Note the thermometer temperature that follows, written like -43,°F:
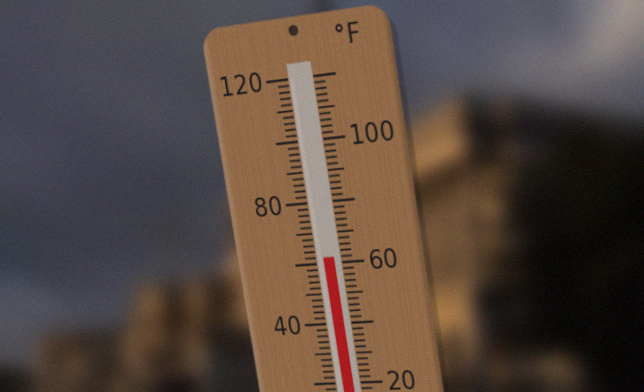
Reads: 62,°F
